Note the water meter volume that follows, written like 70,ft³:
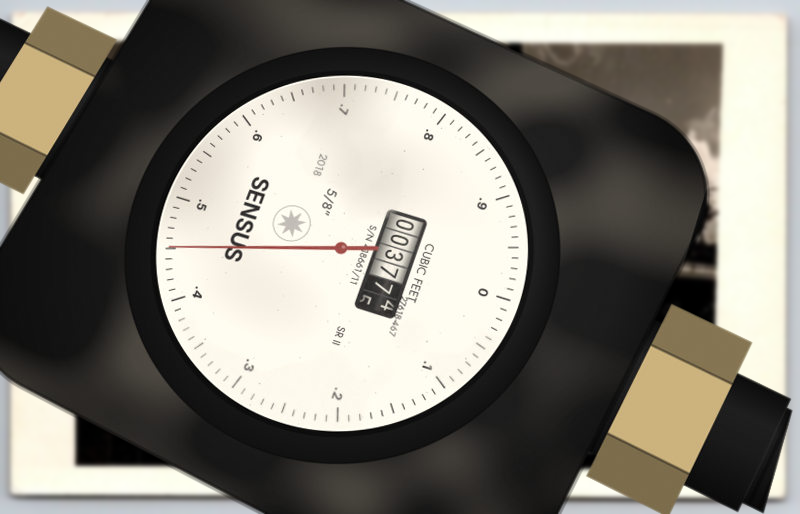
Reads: 3774.45,ft³
